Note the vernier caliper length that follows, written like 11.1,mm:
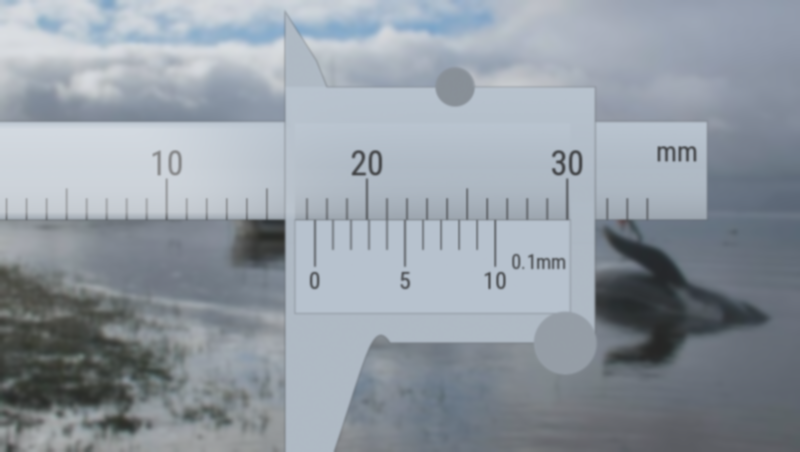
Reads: 17.4,mm
